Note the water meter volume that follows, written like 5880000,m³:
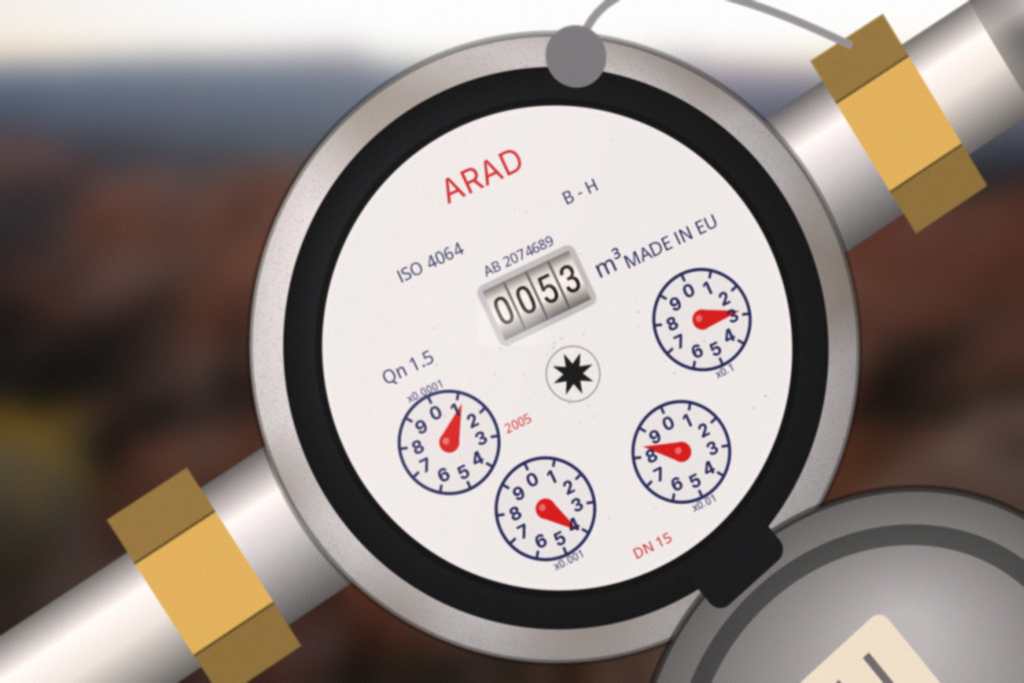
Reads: 53.2841,m³
